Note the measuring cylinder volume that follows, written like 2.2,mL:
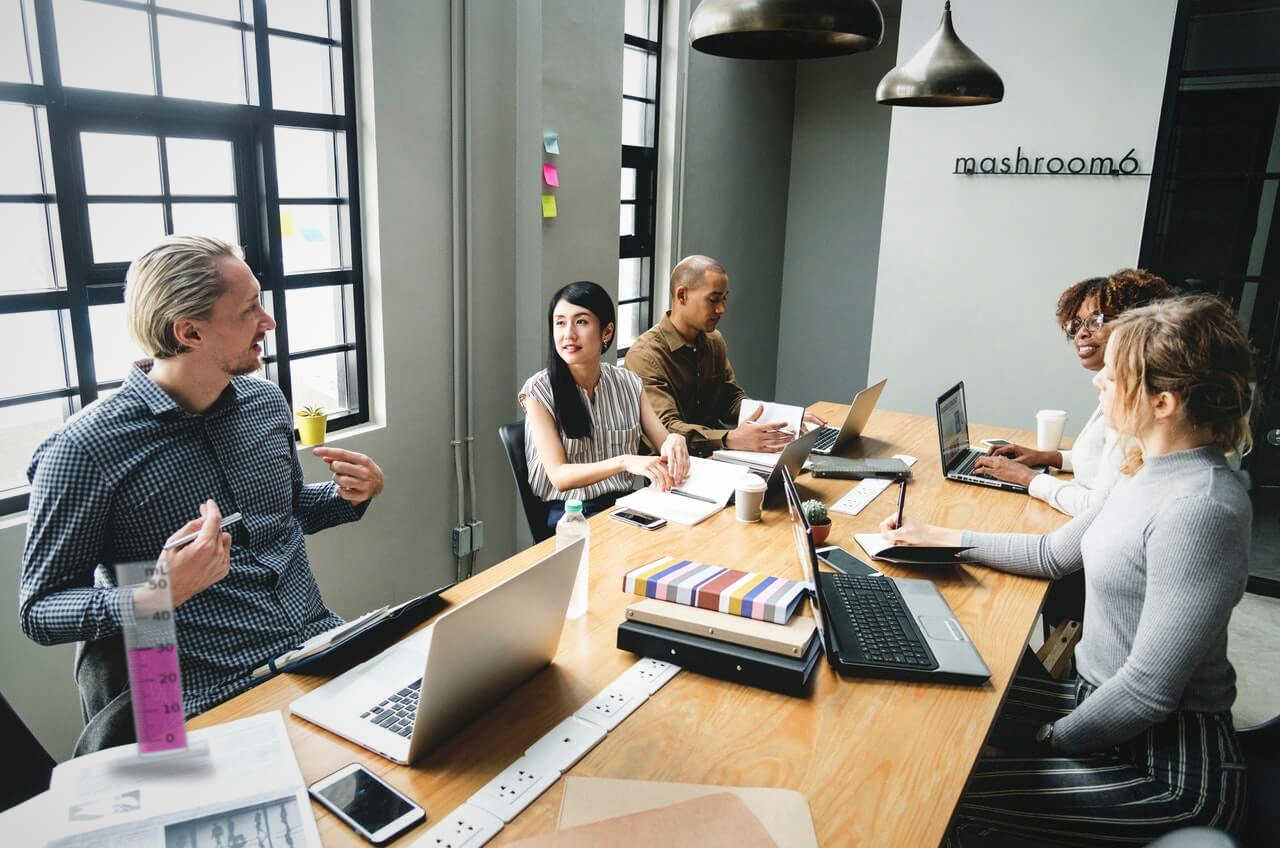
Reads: 30,mL
